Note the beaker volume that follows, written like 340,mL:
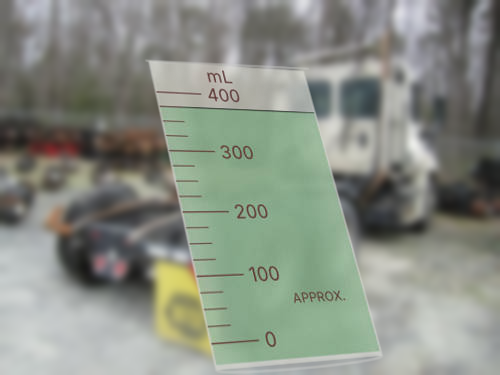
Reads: 375,mL
